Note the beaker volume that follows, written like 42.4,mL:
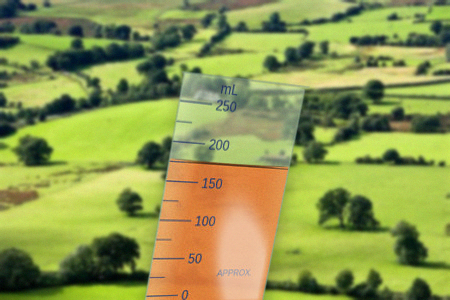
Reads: 175,mL
